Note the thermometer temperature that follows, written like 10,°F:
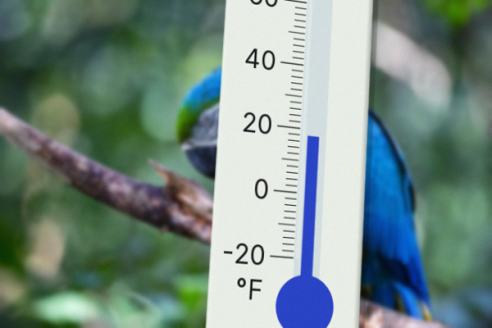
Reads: 18,°F
